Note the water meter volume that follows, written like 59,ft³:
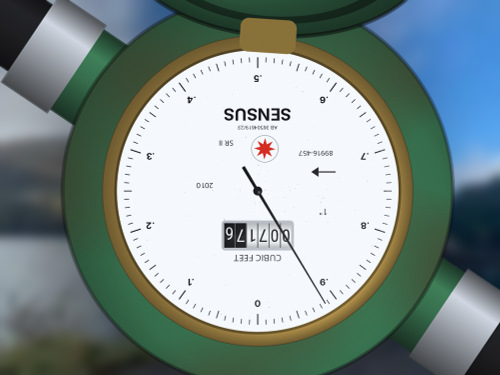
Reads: 7175.91,ft³
